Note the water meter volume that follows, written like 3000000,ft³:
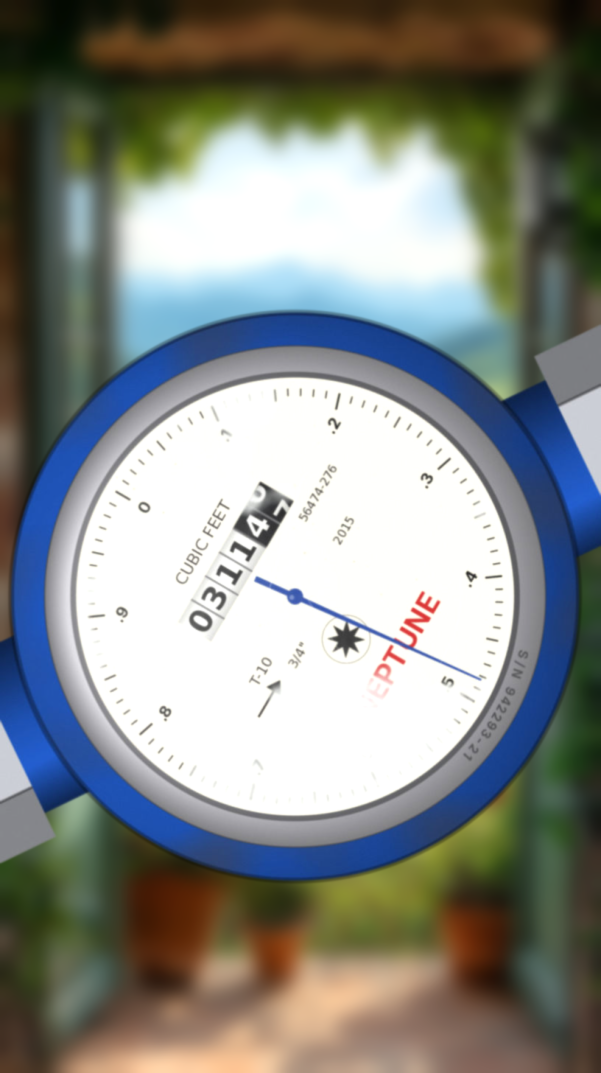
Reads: 31146.48,ft³
